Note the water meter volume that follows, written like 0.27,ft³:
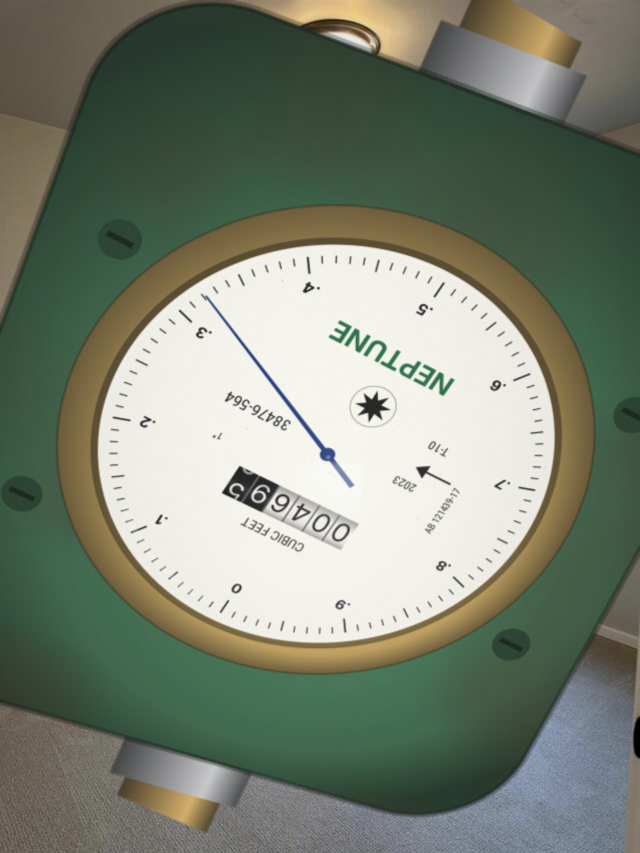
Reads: 4695.32,ft³
